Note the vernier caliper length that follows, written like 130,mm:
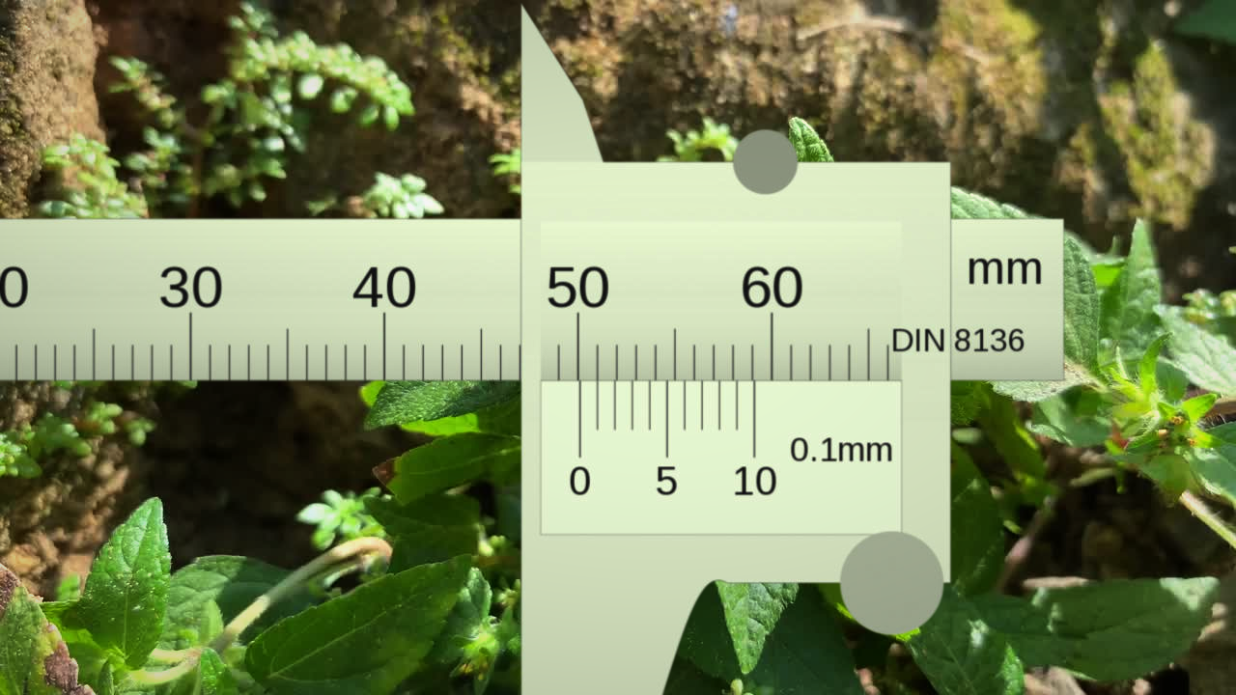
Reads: 50.1,mm
